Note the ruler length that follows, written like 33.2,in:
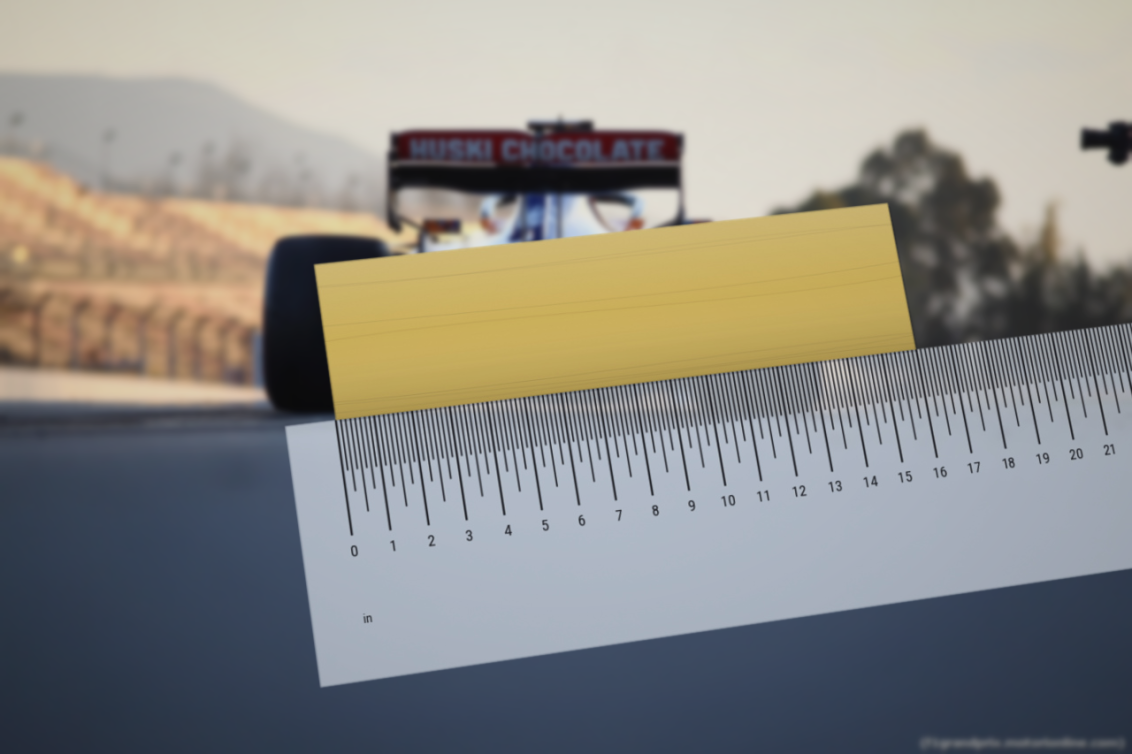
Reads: 16,in
